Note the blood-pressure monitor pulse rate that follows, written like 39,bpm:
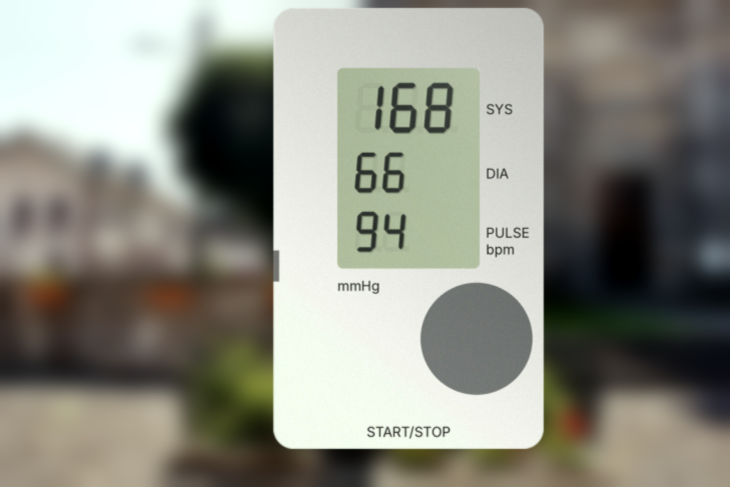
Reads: 94,bpm
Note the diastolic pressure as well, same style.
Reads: 66,mmHg
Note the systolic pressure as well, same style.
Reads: 168,mmHg
